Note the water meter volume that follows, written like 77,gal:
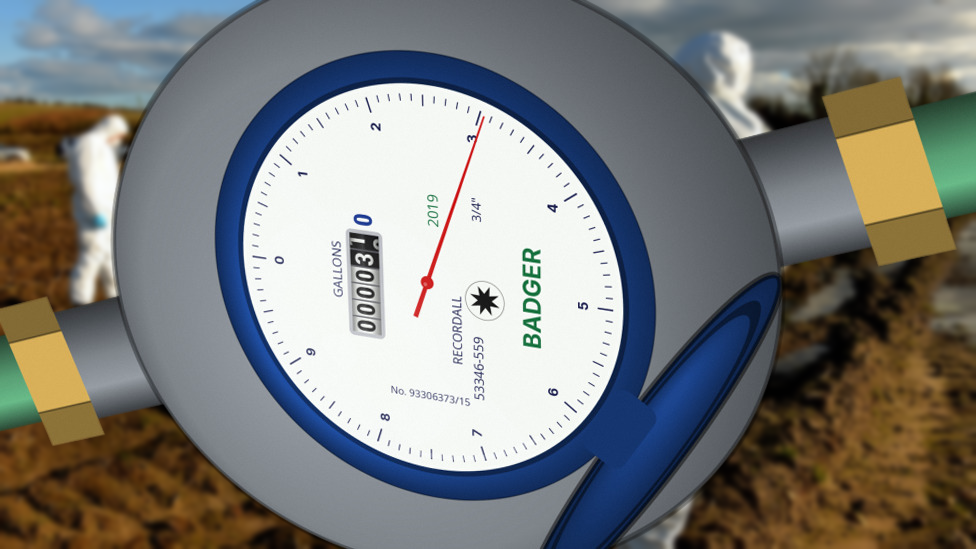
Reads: 313.0,gal
